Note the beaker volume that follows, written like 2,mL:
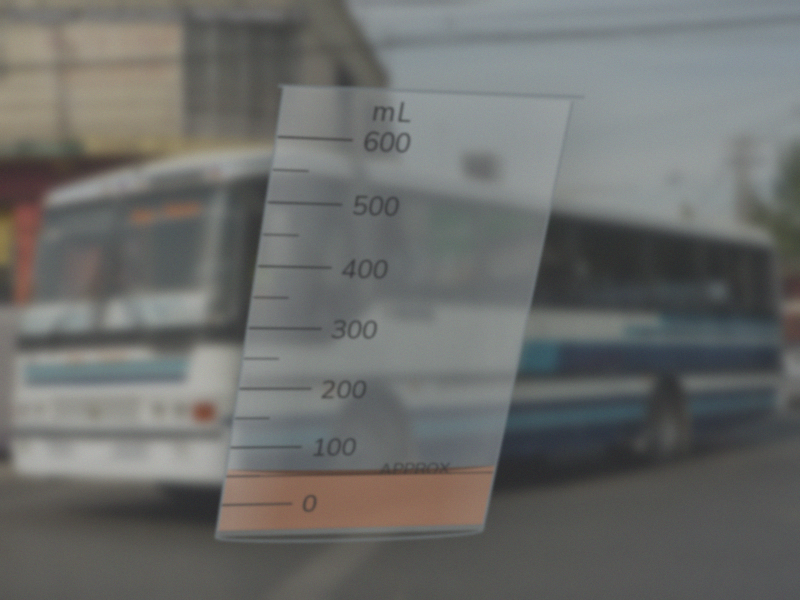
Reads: 50,mL
